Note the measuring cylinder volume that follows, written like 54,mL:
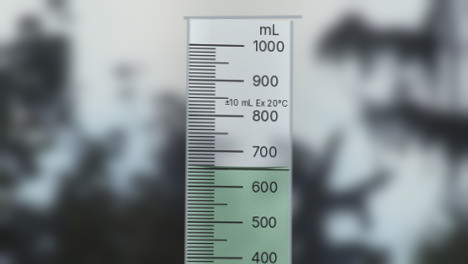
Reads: 650,mL
